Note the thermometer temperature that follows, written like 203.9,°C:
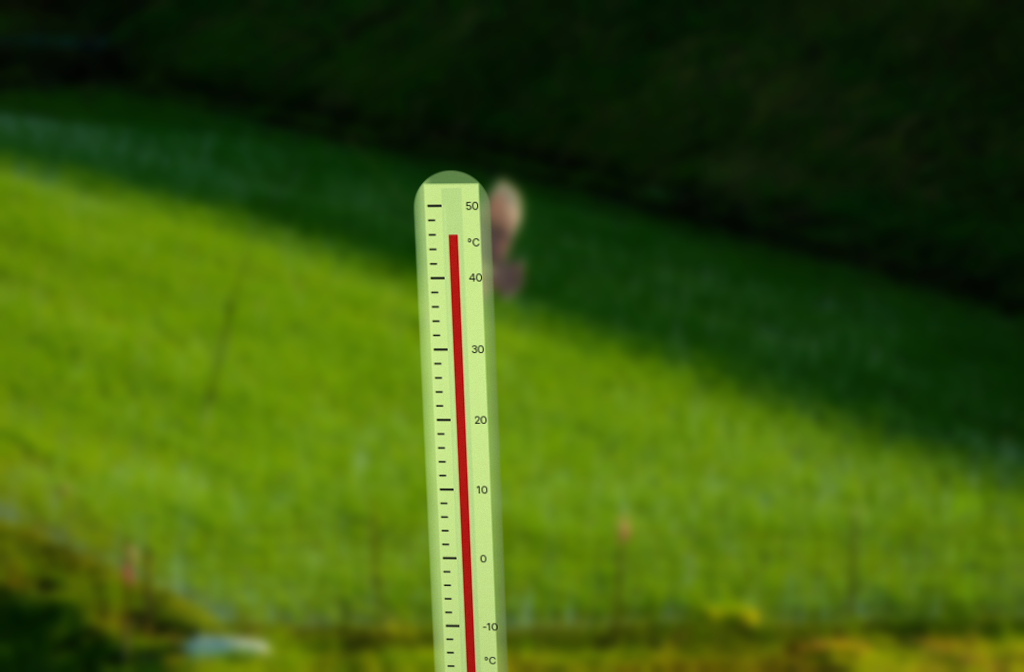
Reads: 46,°C
